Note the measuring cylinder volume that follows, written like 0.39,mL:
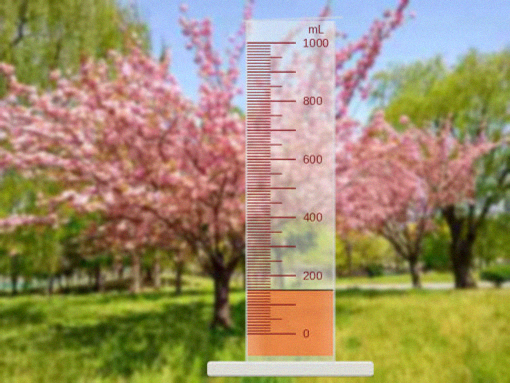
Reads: 150,mL
